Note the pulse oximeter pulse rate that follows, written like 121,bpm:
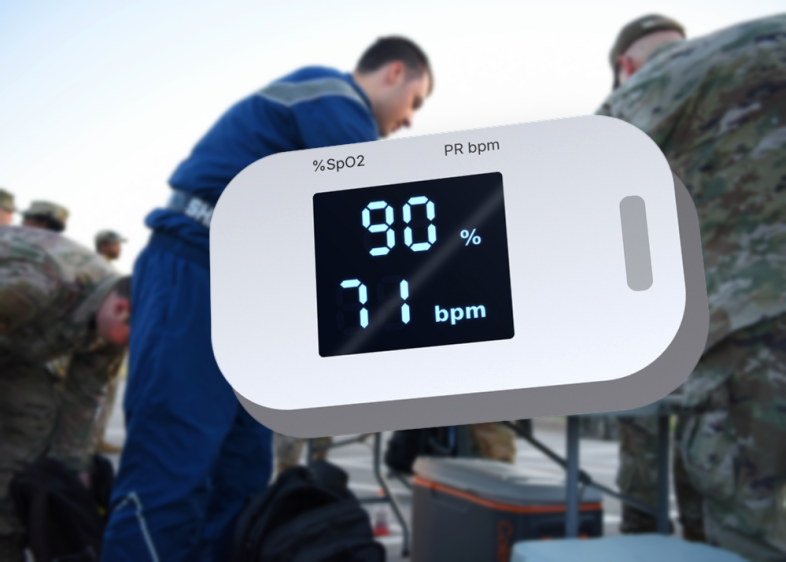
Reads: 71,bpm
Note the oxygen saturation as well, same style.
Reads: 90,%
